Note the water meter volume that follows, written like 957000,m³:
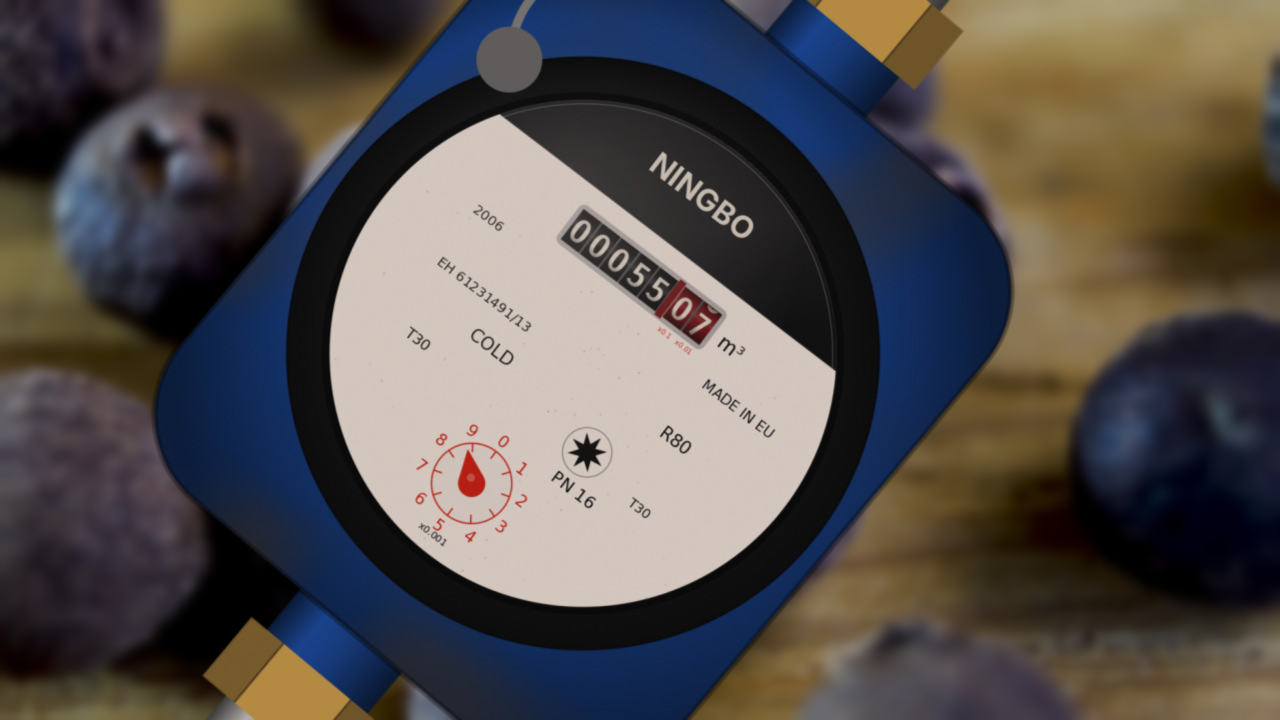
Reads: 55.068,m³
